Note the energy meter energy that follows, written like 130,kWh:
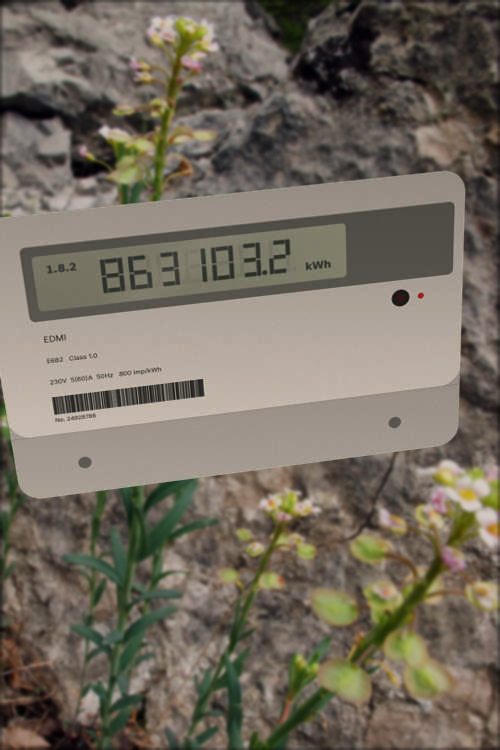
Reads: 863103.2,kWh
